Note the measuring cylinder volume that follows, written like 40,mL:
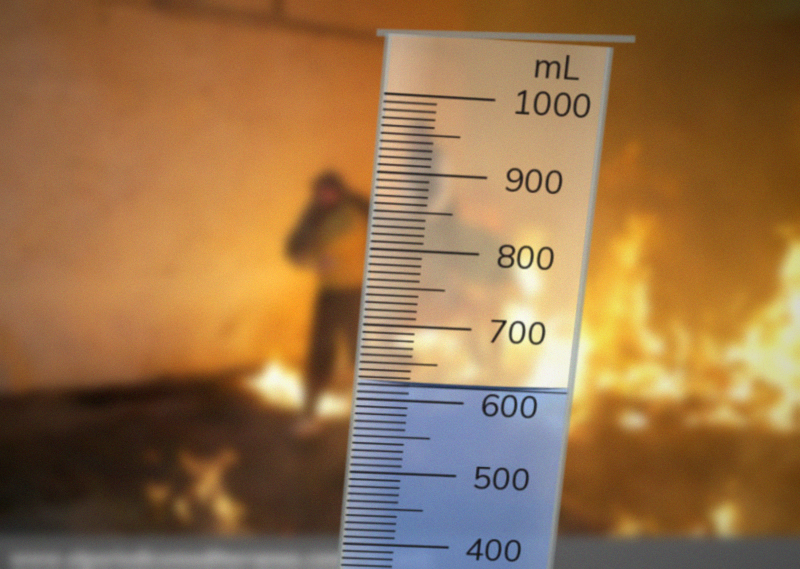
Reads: 620,mL
